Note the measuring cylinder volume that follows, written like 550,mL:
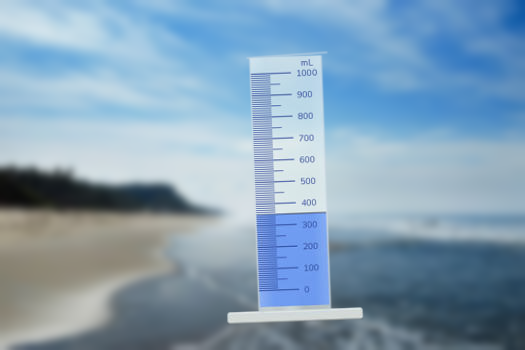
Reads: 350,mL
